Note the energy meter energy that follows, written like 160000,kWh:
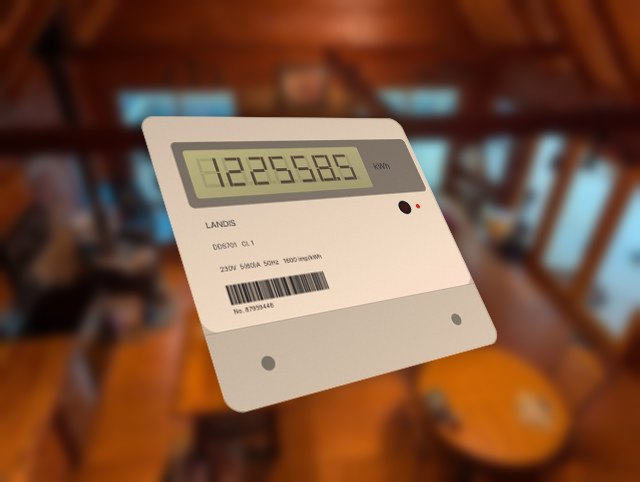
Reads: 122558.5,kWh
